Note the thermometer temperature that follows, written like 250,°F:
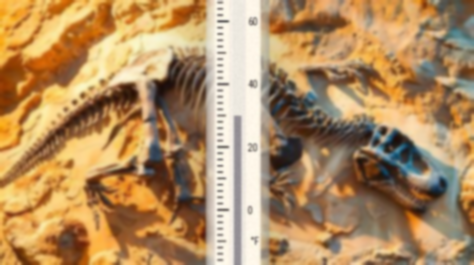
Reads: 30,°F
